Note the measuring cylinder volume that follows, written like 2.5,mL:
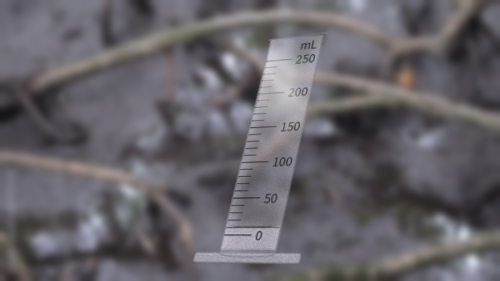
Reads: 10,mL
